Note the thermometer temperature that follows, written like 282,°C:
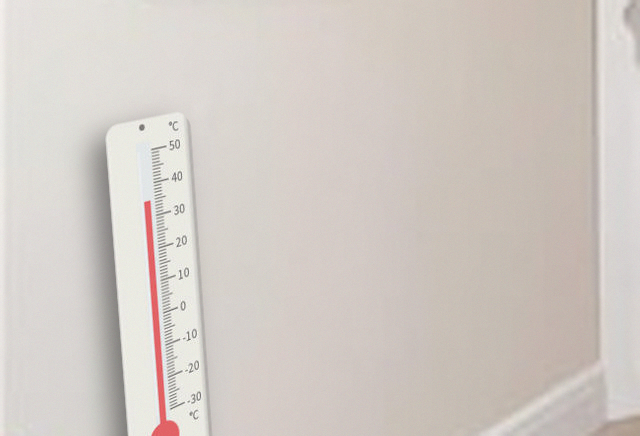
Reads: 35,°C
